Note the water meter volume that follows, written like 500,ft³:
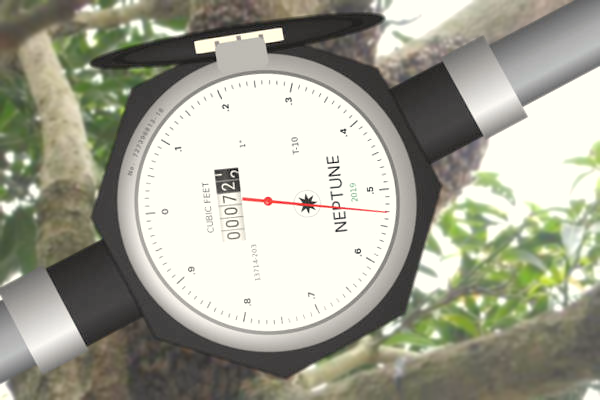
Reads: 721.53,ft³
